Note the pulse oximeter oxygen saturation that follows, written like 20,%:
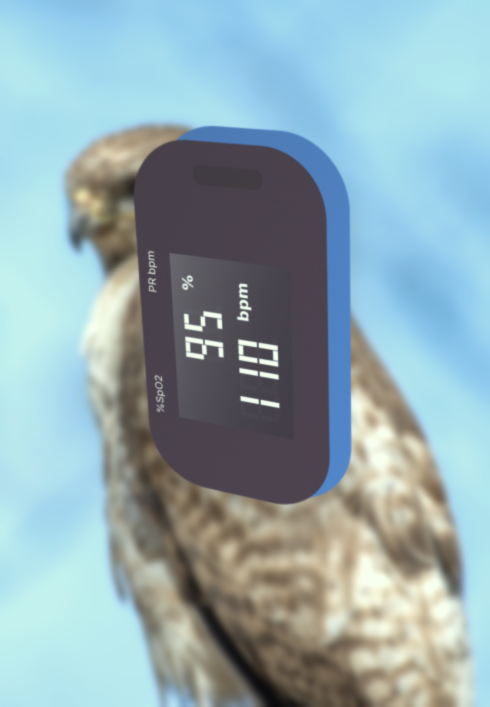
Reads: 95,%
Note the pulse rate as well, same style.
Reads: 110,bpm
